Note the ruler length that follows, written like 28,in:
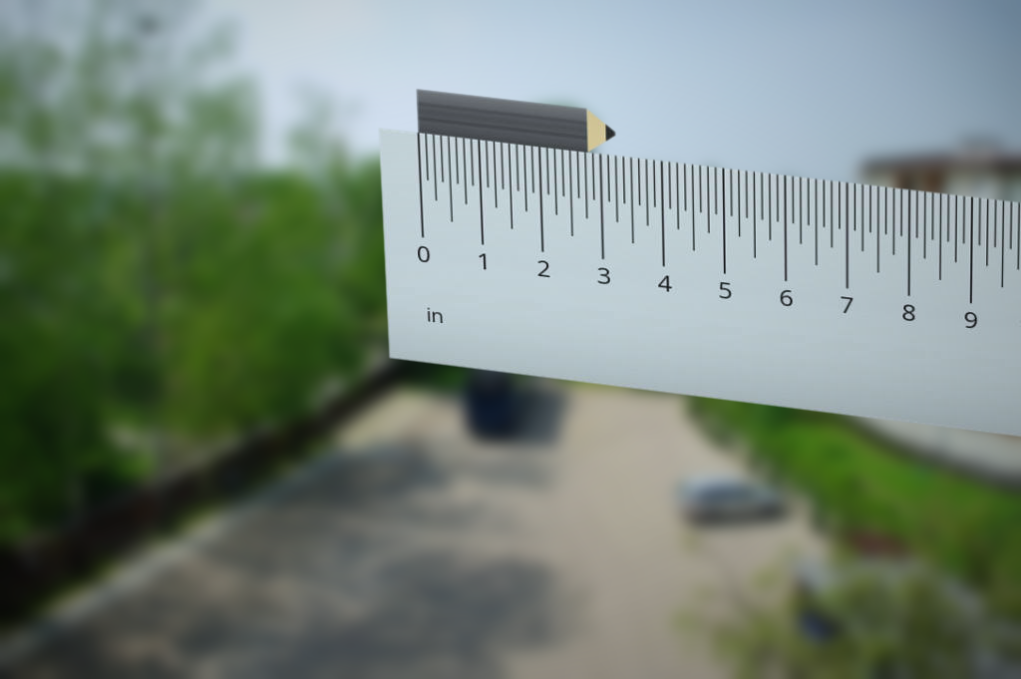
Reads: 3.25,in
